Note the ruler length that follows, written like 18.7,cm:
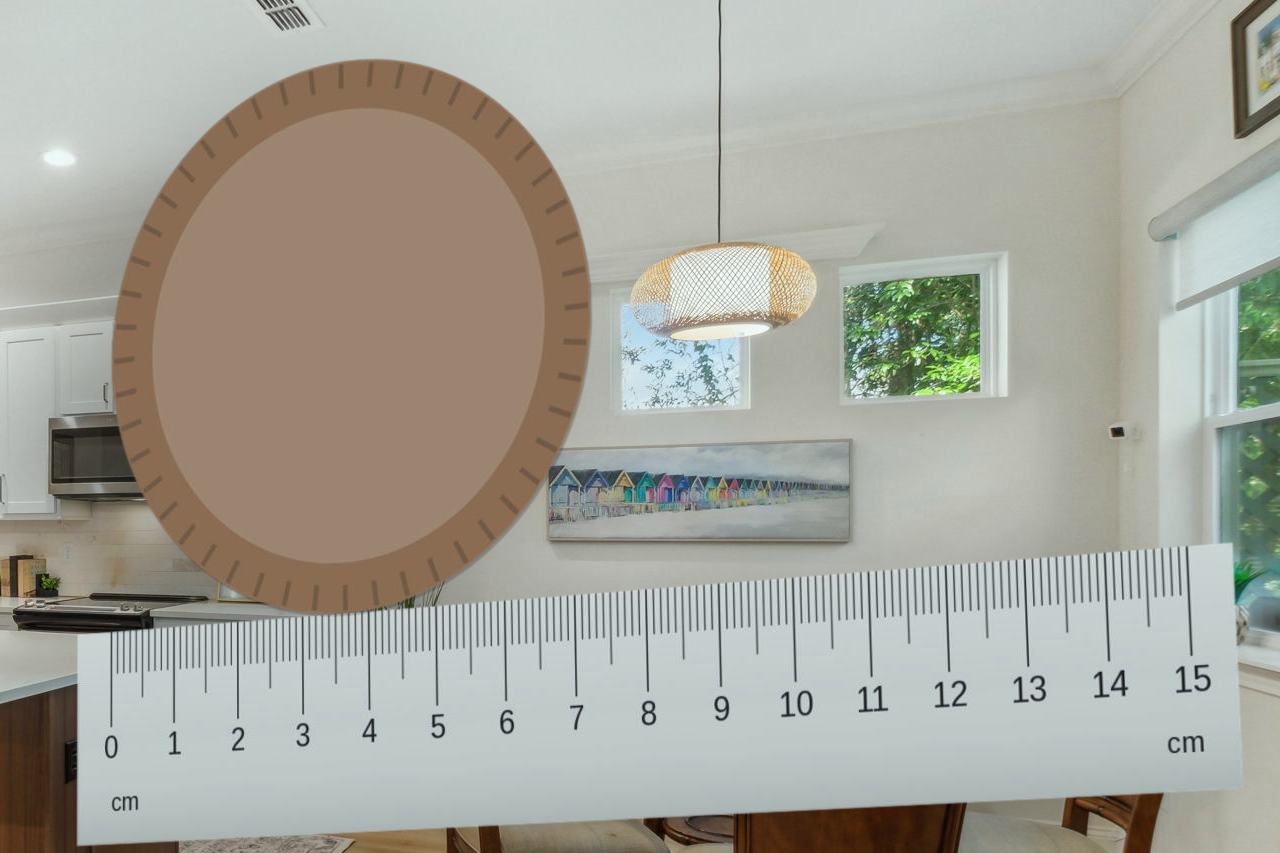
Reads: 7.3,cm
